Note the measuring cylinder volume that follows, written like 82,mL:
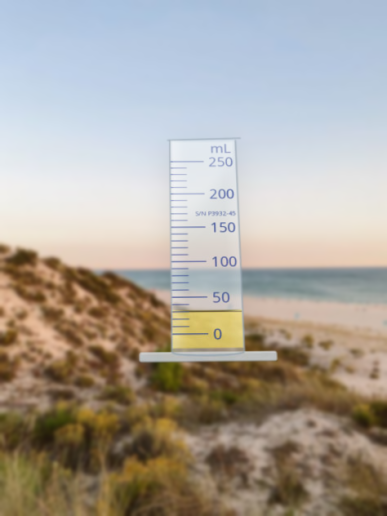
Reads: 30,mL
